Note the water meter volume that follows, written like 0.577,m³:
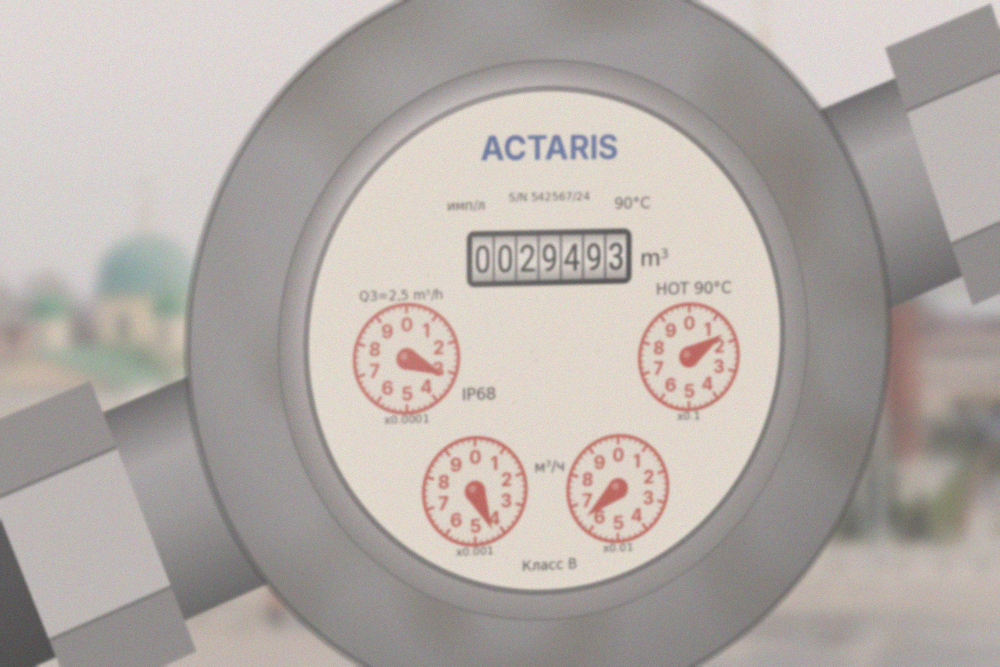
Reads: 29493.1643,m³
